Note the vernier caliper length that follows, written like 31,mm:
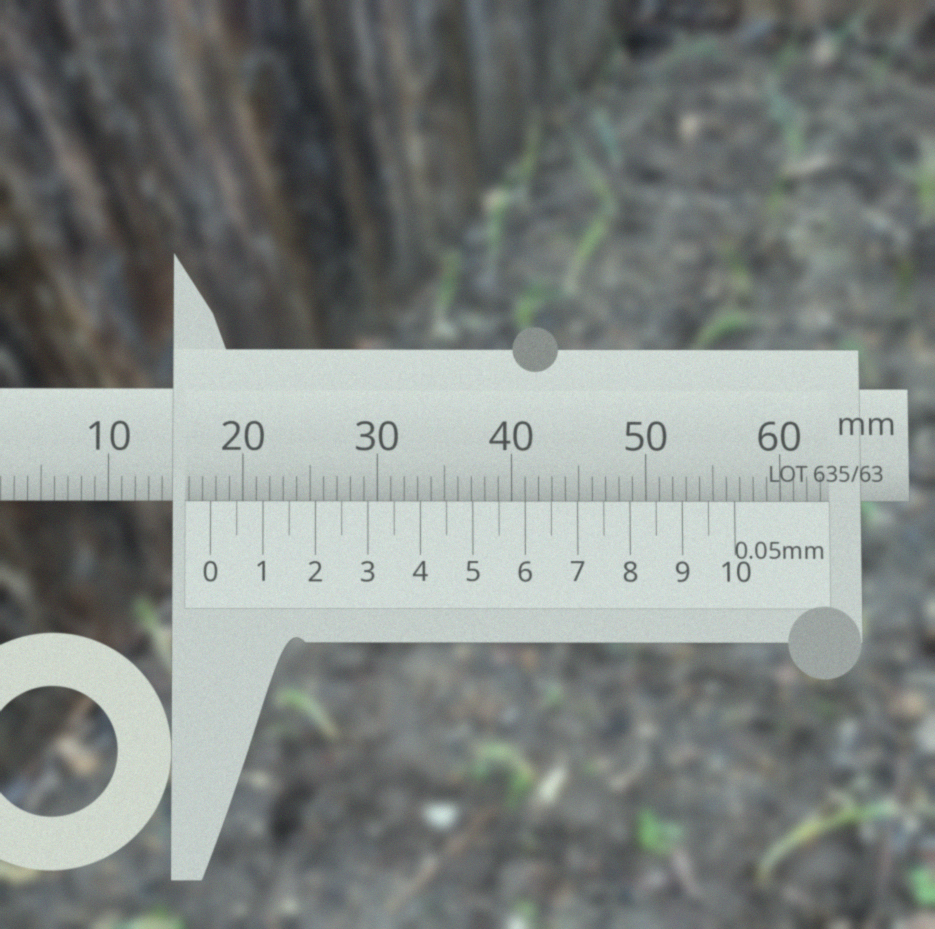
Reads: 17.6,mm
